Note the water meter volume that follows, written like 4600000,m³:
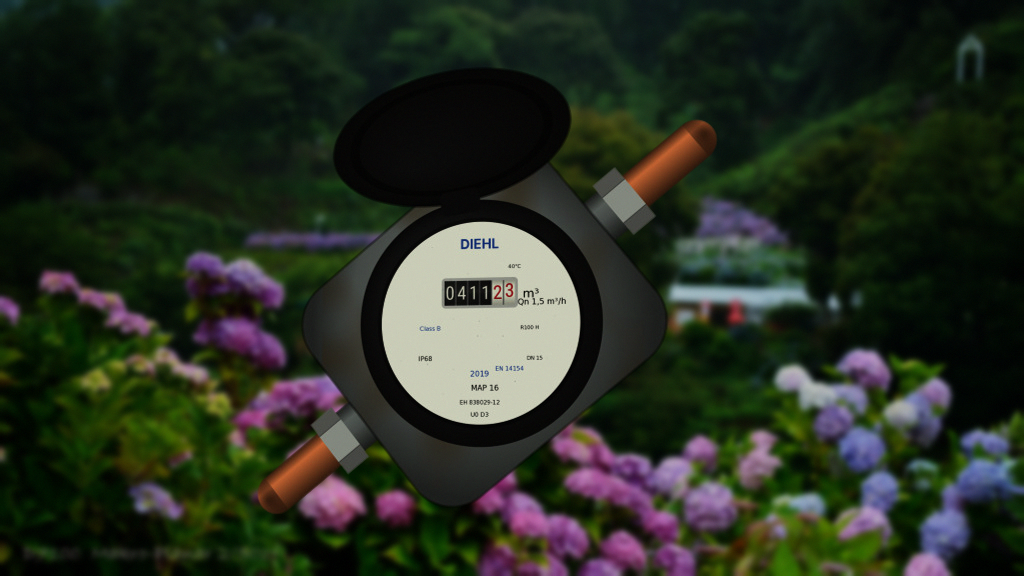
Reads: 411.23,m³
